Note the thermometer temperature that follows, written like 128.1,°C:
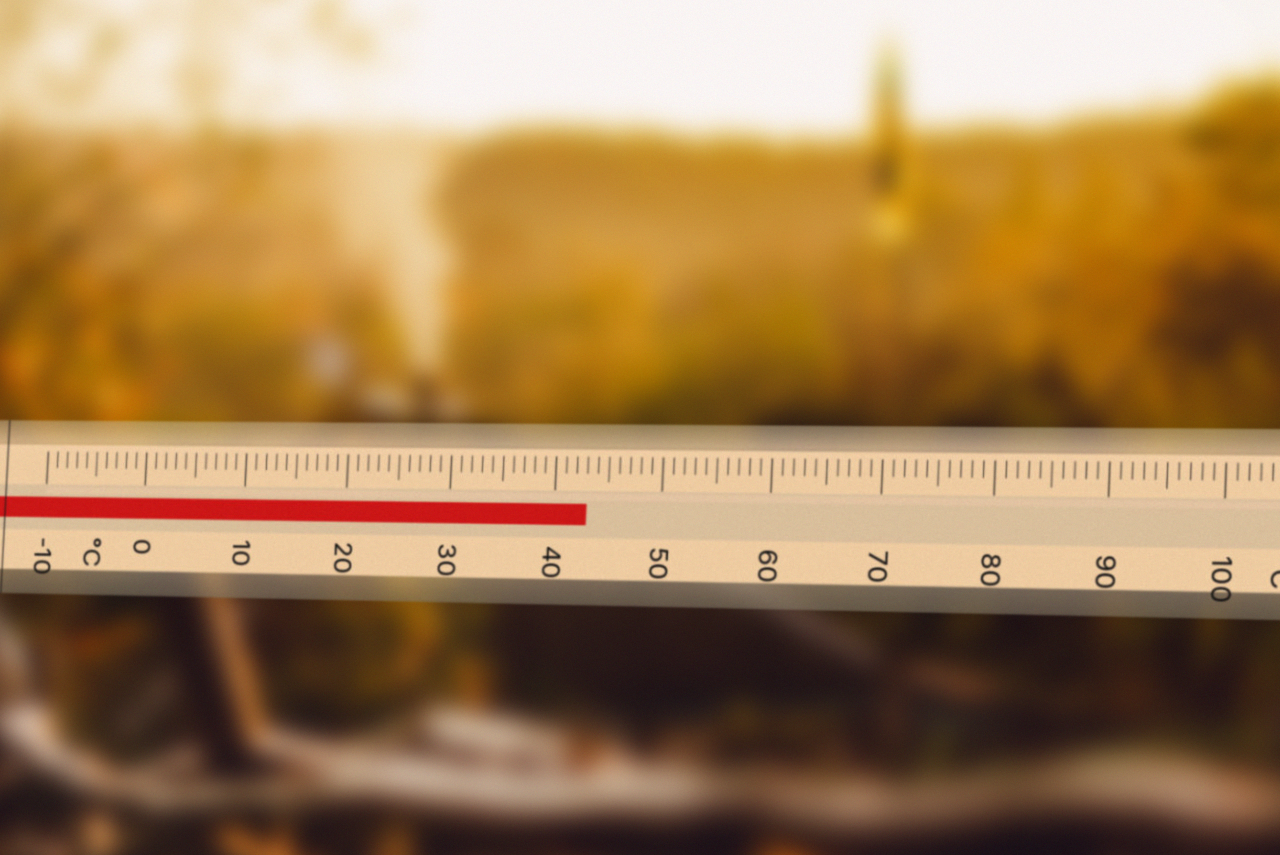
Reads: 43,°C
